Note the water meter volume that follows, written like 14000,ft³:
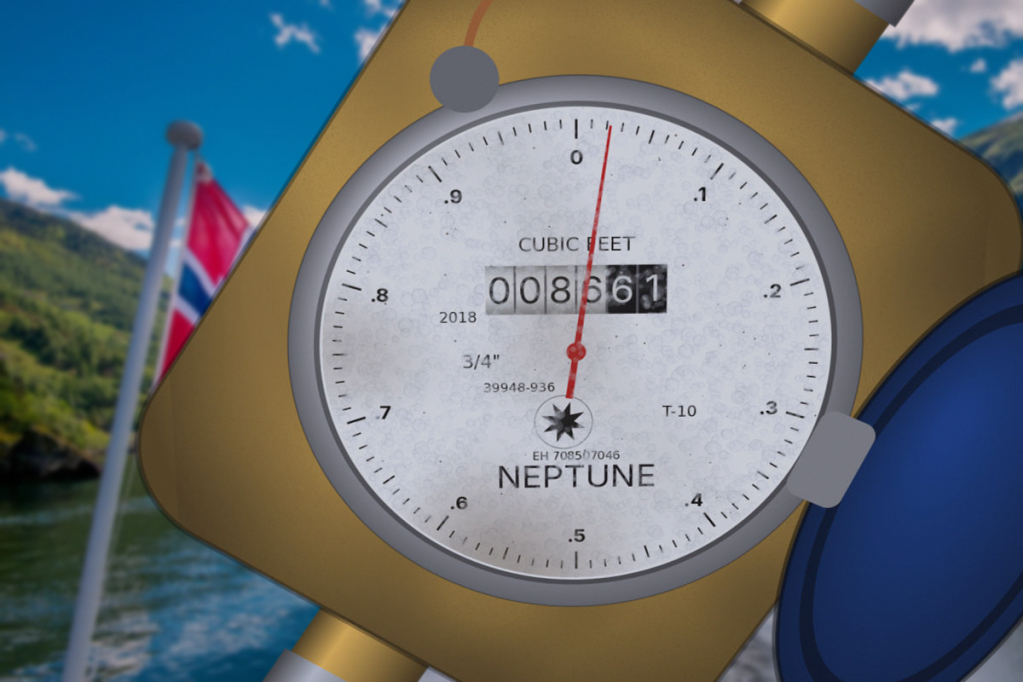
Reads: 8661.02,ft³
